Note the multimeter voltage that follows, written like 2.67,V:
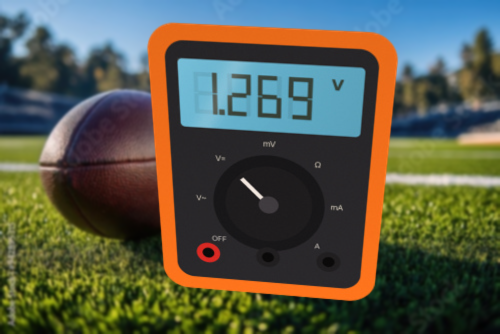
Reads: 1.269,V
